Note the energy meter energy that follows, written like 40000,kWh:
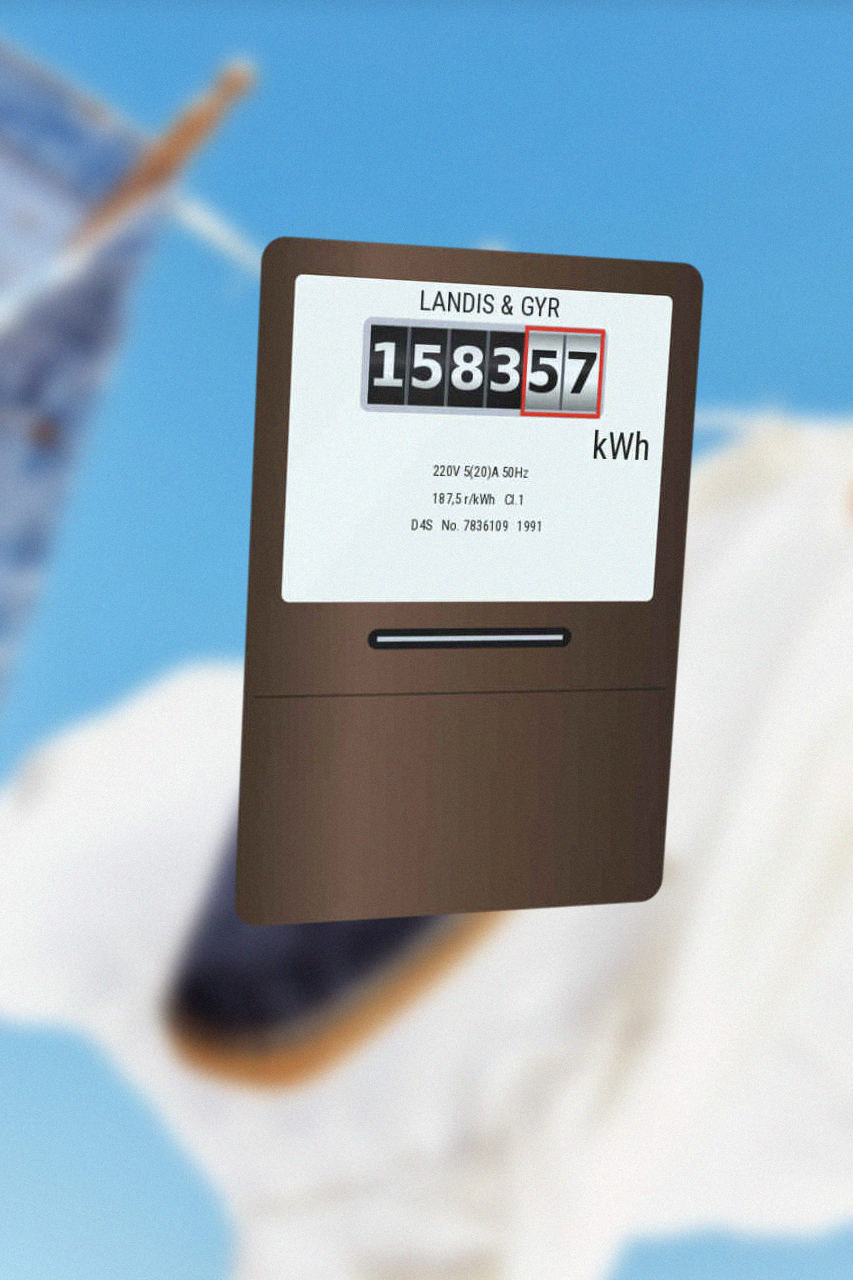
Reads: 1583.57,kWh
